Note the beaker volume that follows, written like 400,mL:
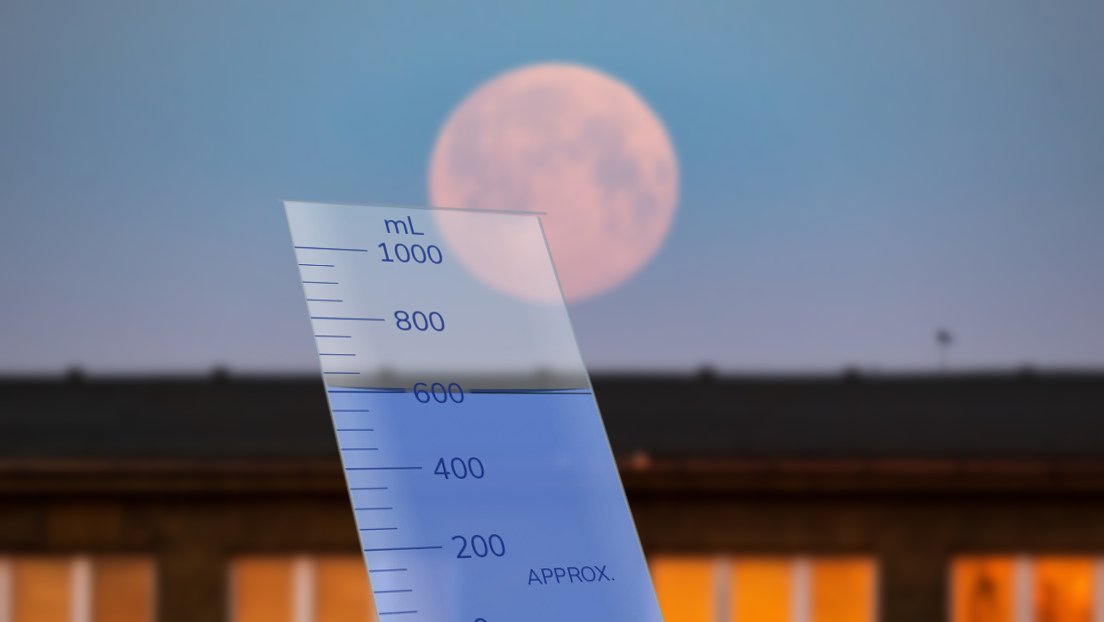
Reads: 600,mL
